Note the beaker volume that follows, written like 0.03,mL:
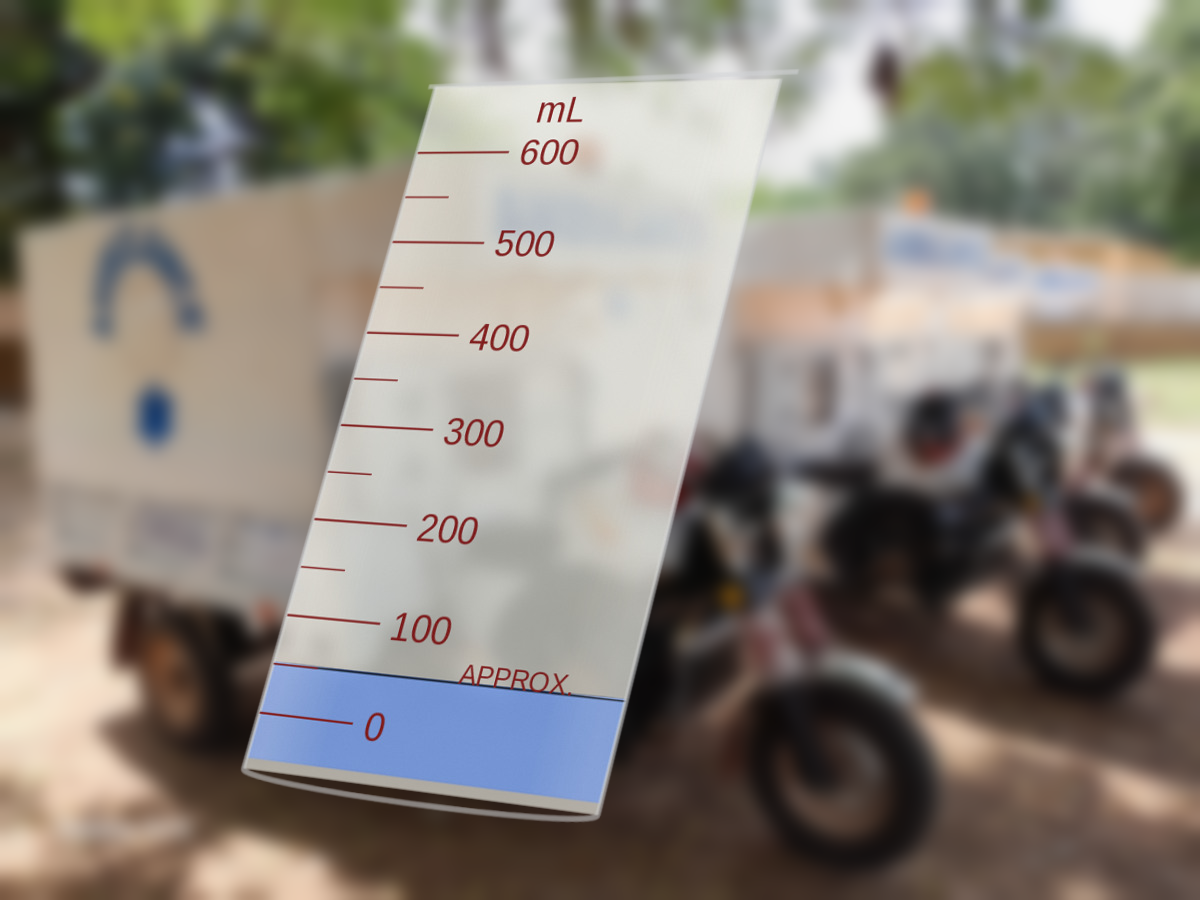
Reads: 50,mL
